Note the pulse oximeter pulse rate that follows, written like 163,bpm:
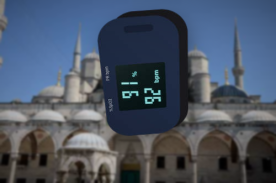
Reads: 92,bpm
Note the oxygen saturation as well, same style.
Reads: 91,%
